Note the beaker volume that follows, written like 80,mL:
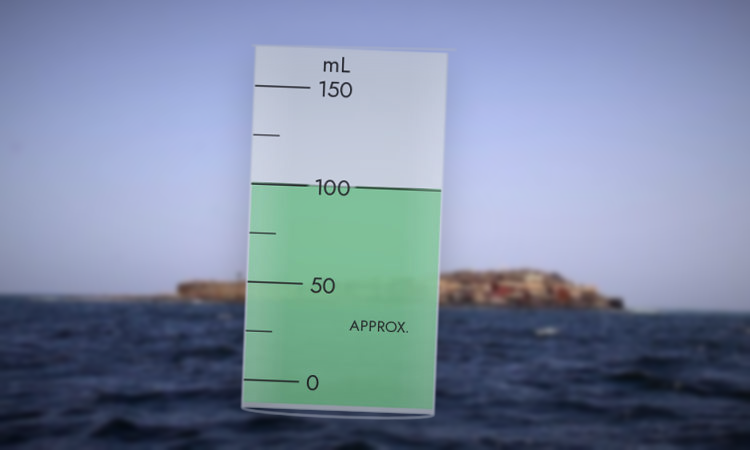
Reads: 100,mL
